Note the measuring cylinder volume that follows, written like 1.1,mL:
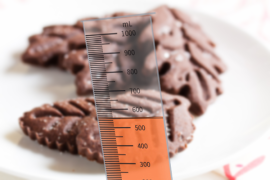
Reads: 550,mL
